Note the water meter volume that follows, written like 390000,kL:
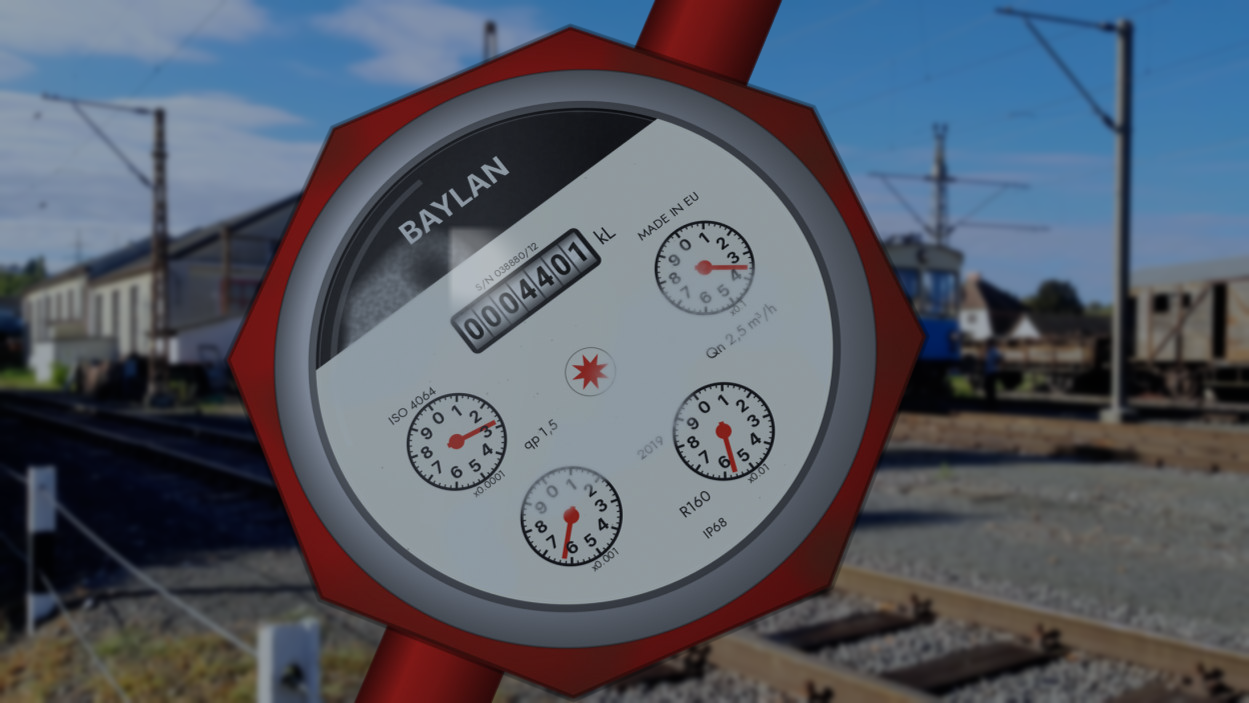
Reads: 4401.3562,kL
